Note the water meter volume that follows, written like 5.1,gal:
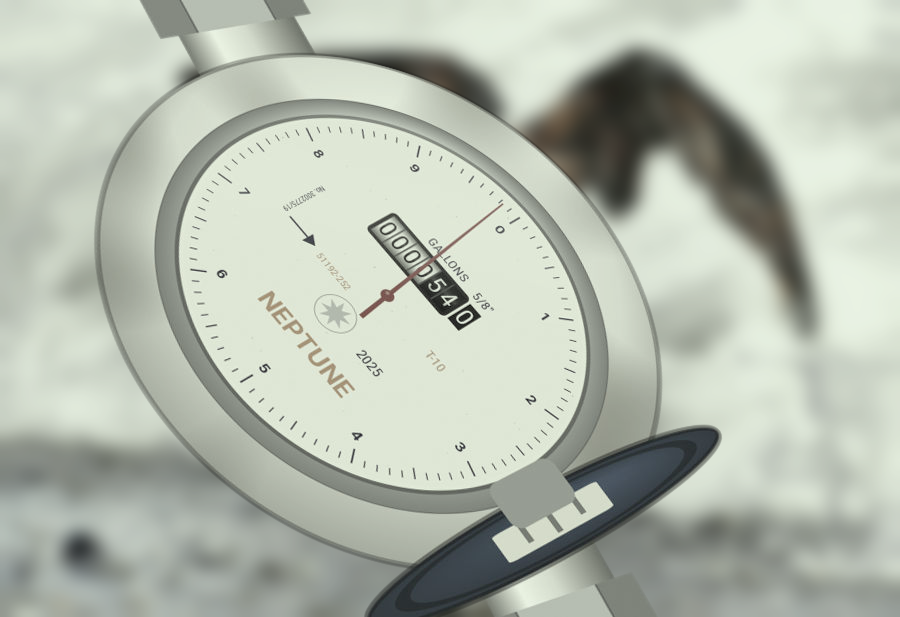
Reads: 539.8,gal
